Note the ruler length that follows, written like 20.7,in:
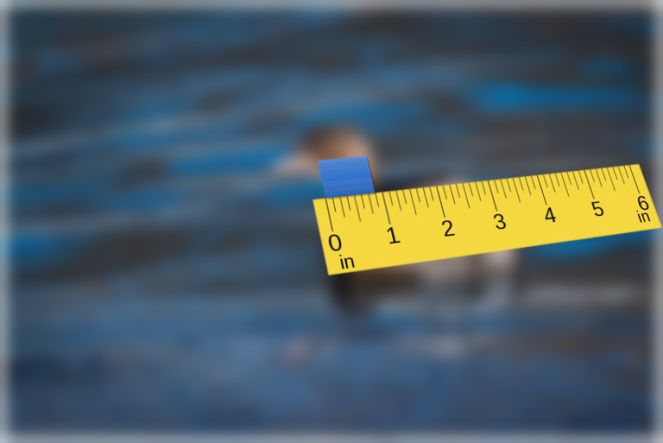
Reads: 0.875,in
